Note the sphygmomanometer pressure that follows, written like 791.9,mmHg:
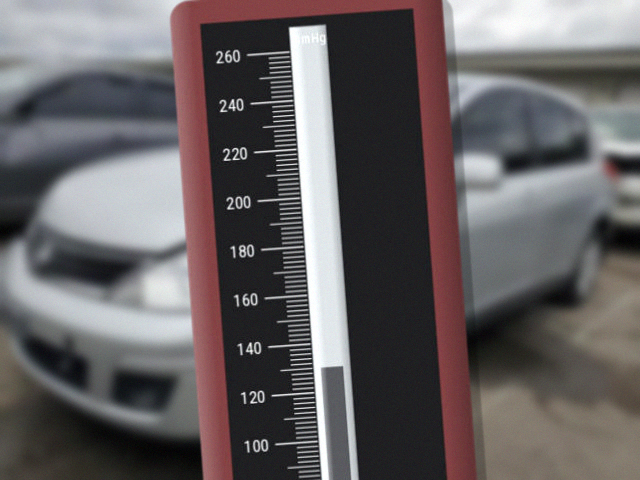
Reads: 130,mmHg
